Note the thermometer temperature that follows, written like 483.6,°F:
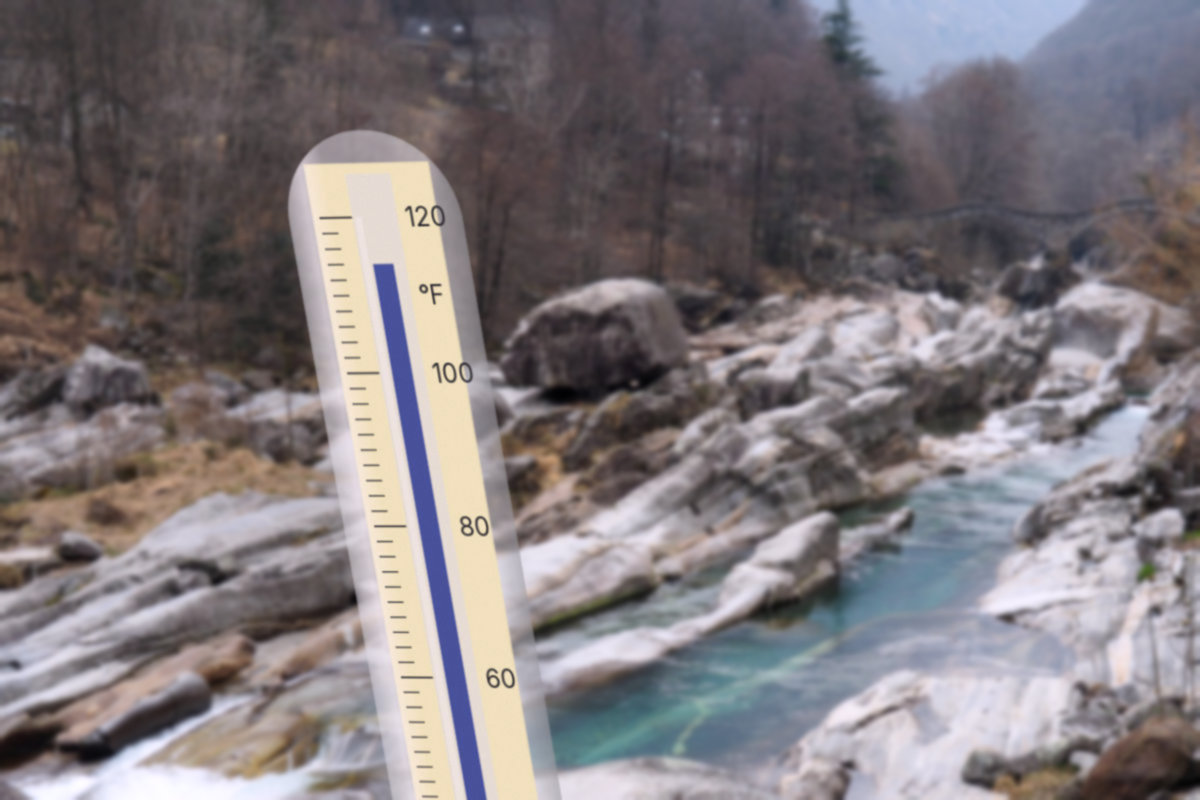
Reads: 114,°F
